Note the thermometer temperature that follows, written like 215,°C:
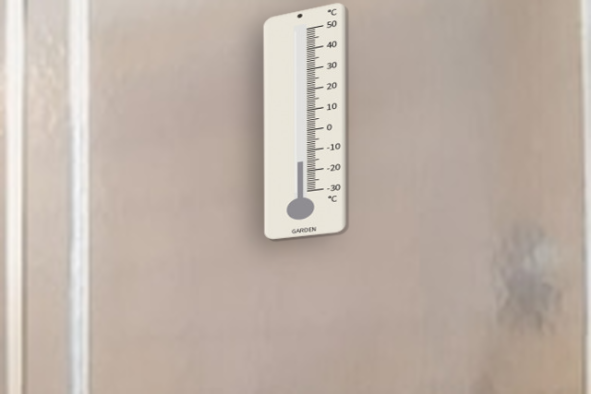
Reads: -15,°C
